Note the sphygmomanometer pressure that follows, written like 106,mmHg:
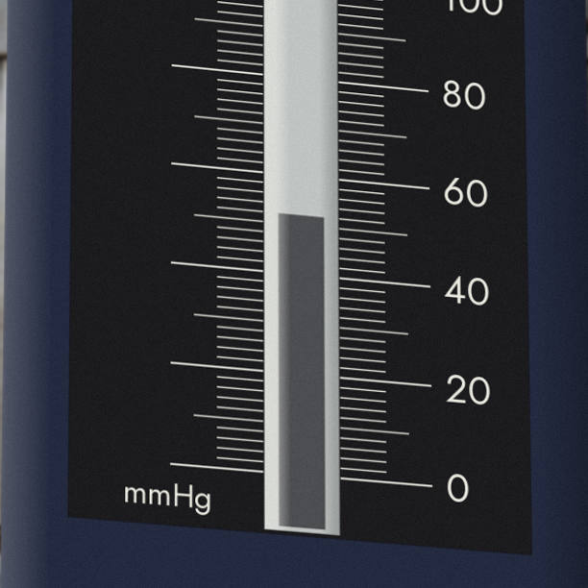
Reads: 52,mmHg
